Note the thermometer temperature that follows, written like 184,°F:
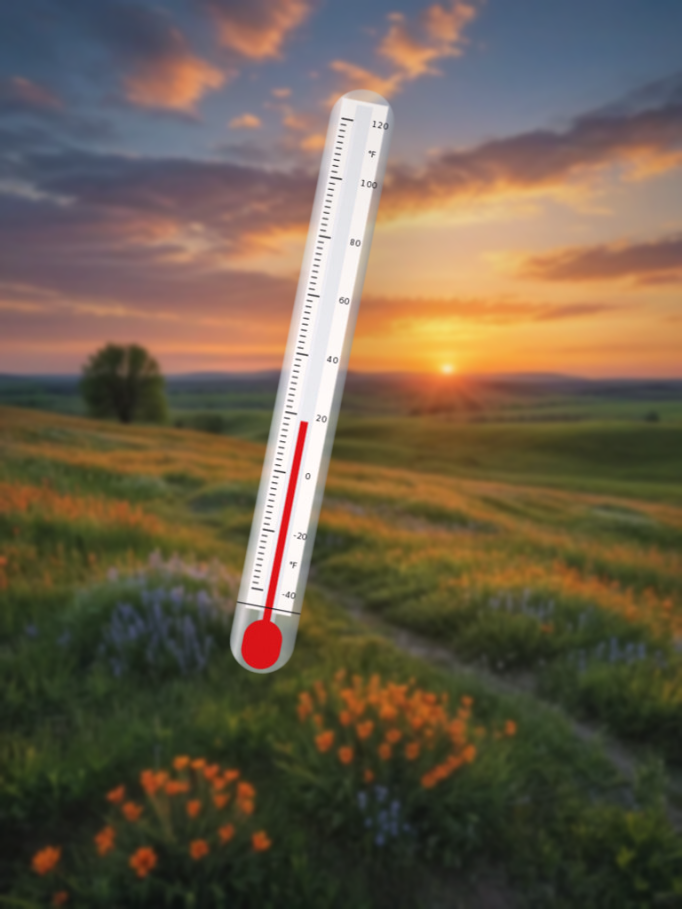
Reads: 18,°F
